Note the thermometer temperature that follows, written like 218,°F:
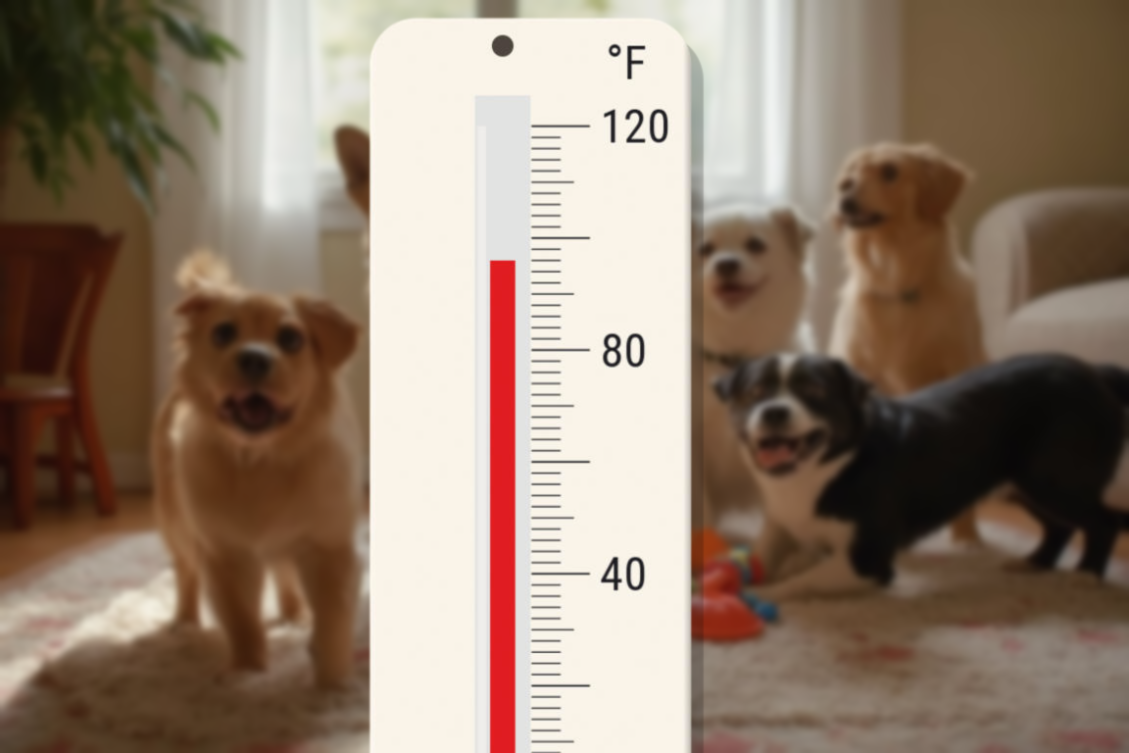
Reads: 96,°F
